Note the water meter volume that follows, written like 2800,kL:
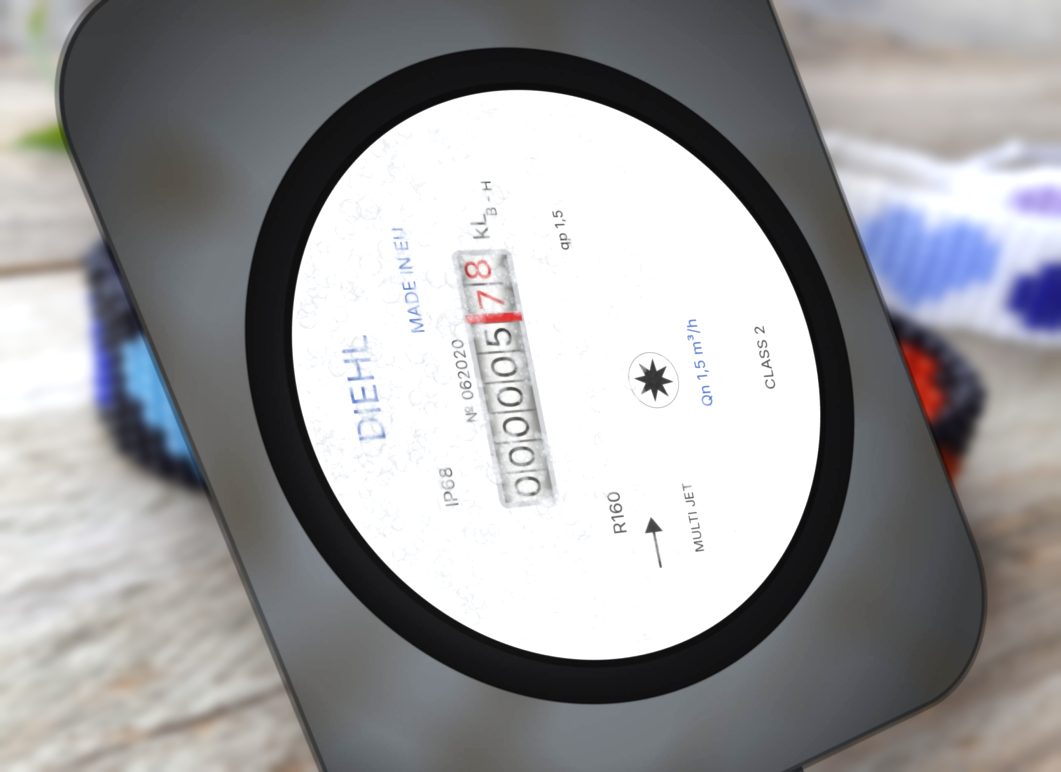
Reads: 5.78,kL
